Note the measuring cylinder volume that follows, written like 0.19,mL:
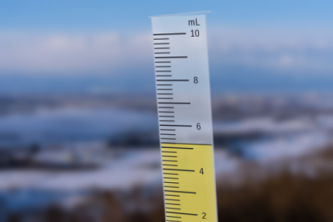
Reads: 5.2,mL
